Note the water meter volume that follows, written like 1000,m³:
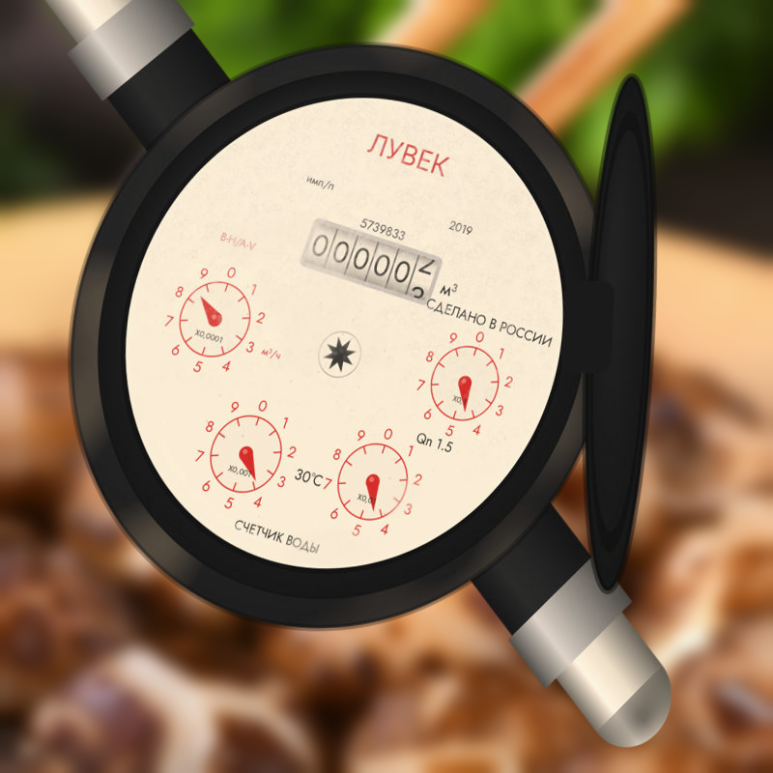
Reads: 2.4438,m³
